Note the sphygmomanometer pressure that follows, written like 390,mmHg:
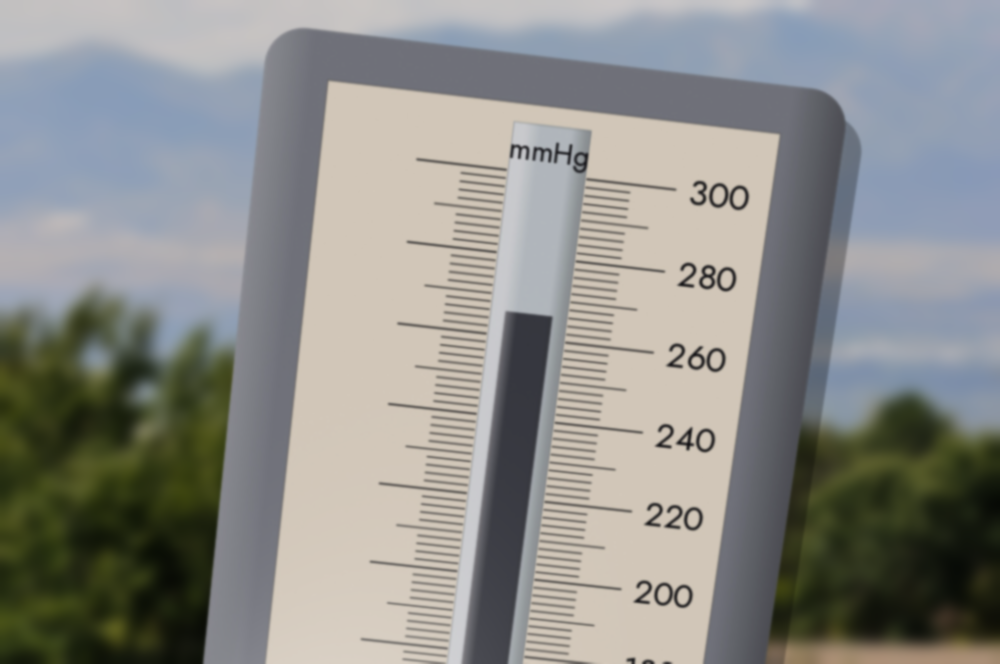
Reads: 266,mmHg
